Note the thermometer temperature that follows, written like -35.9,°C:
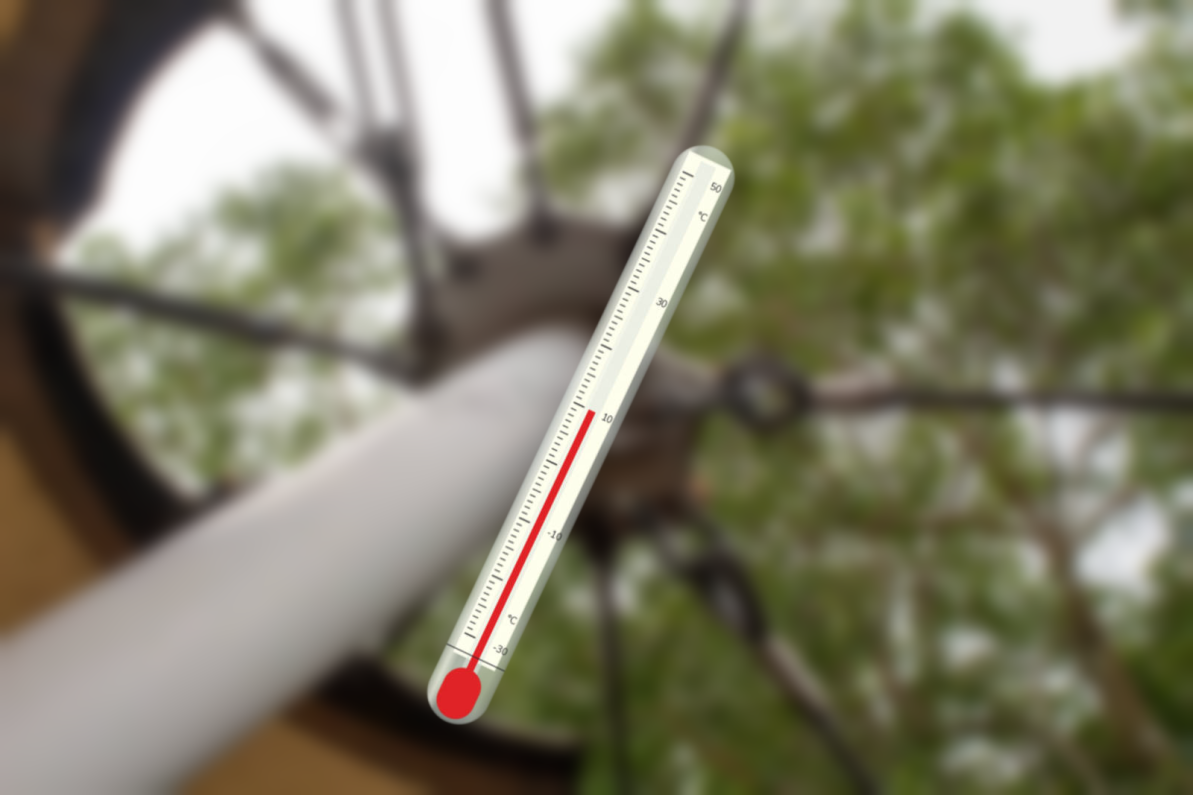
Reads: 10,°C
